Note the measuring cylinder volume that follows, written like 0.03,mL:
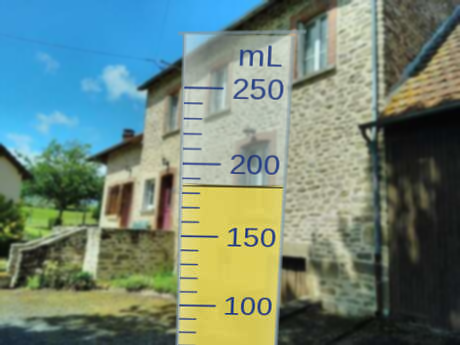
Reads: 185,mL
